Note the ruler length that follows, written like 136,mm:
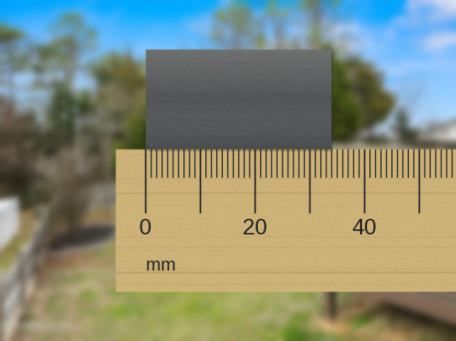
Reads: 34,mm
